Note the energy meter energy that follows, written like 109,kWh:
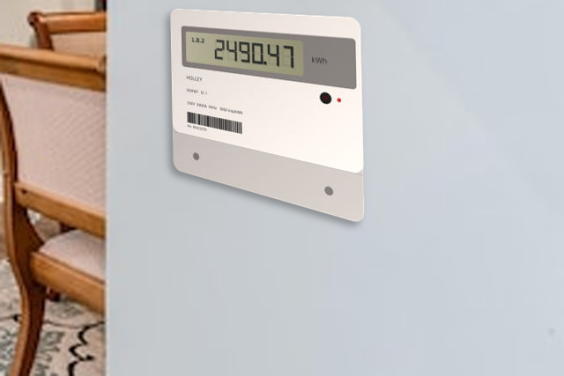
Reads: 2490.47,kWh
